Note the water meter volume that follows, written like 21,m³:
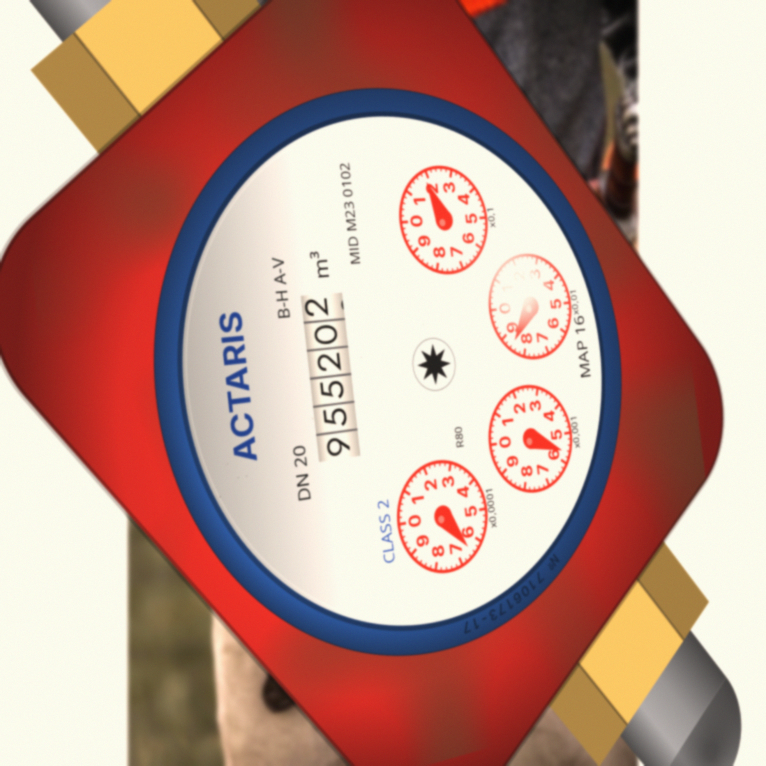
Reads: 955202.1856,m³
